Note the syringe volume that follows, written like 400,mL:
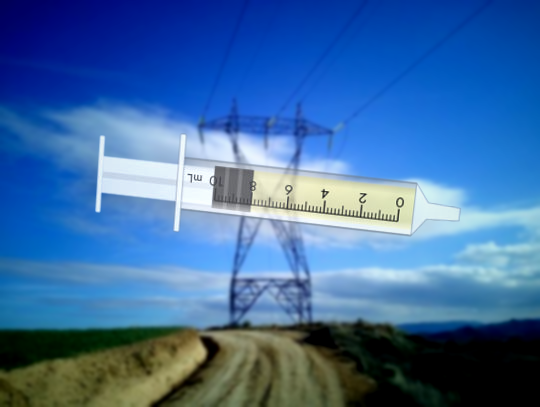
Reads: 8,mL
